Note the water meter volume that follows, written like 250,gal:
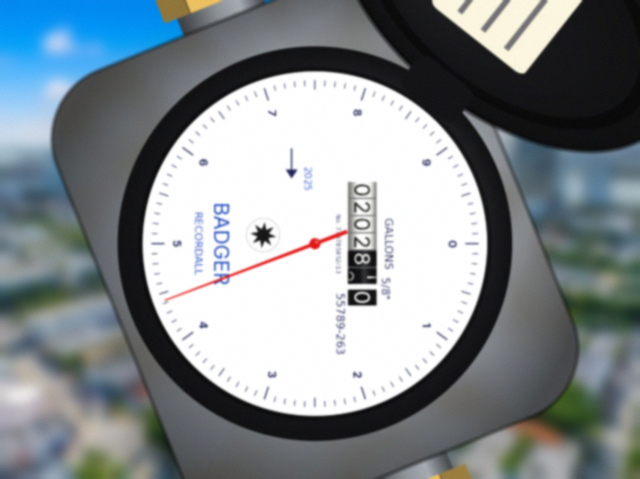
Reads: 202814.4,gal
